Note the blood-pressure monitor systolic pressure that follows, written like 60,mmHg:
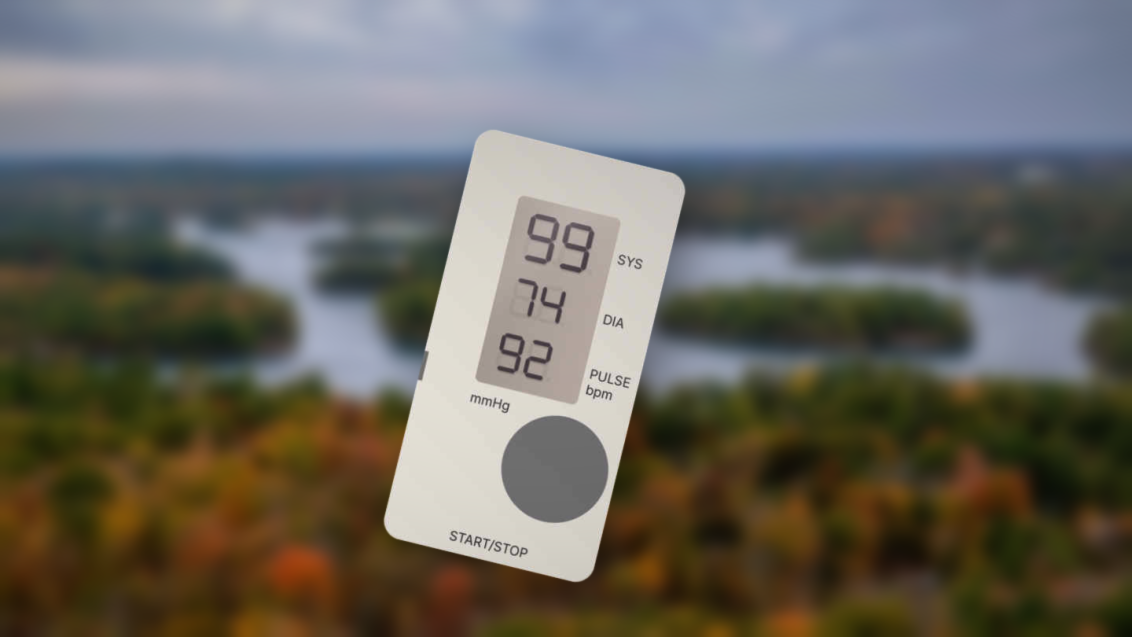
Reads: 99,mmHg
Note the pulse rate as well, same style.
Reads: 92,bpm
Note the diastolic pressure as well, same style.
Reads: 74,mmHg
